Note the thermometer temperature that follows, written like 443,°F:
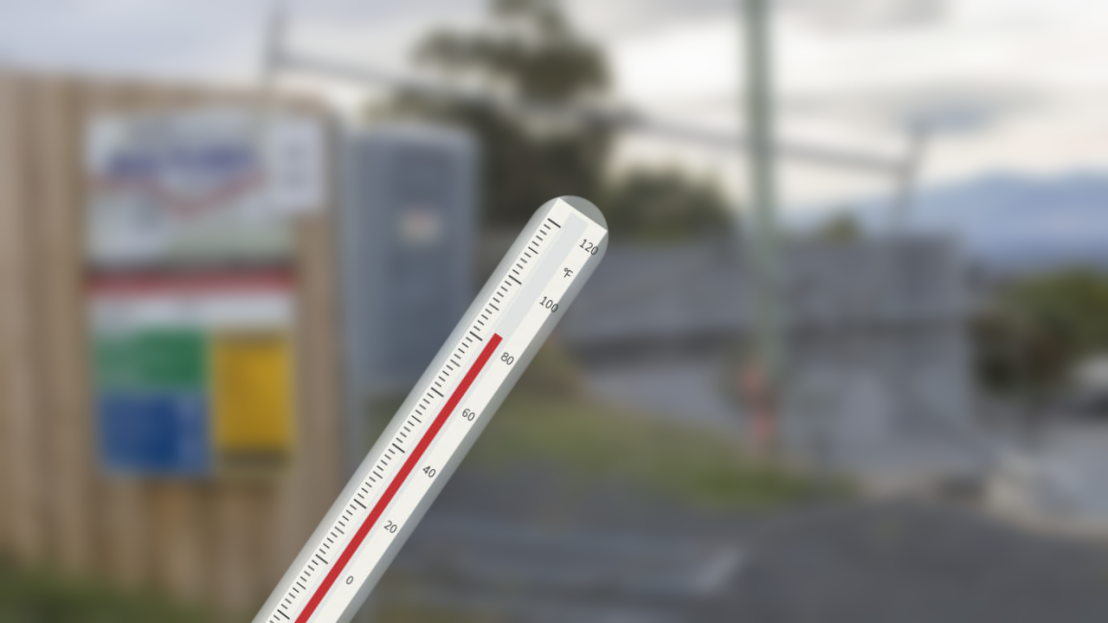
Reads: 84,°F
